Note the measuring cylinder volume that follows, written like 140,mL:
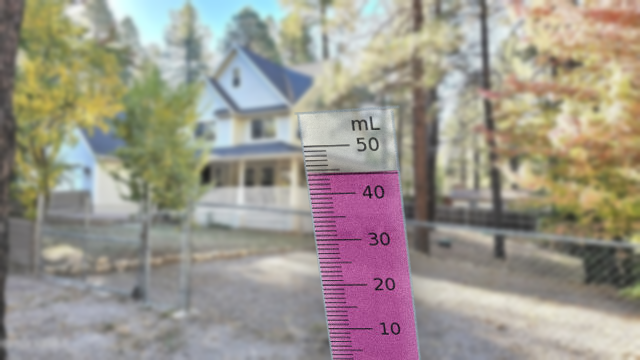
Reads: 44,mL
